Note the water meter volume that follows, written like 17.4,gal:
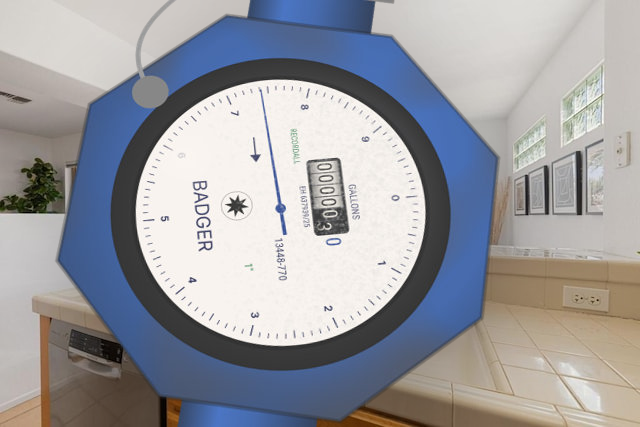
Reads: 27.4,gal
